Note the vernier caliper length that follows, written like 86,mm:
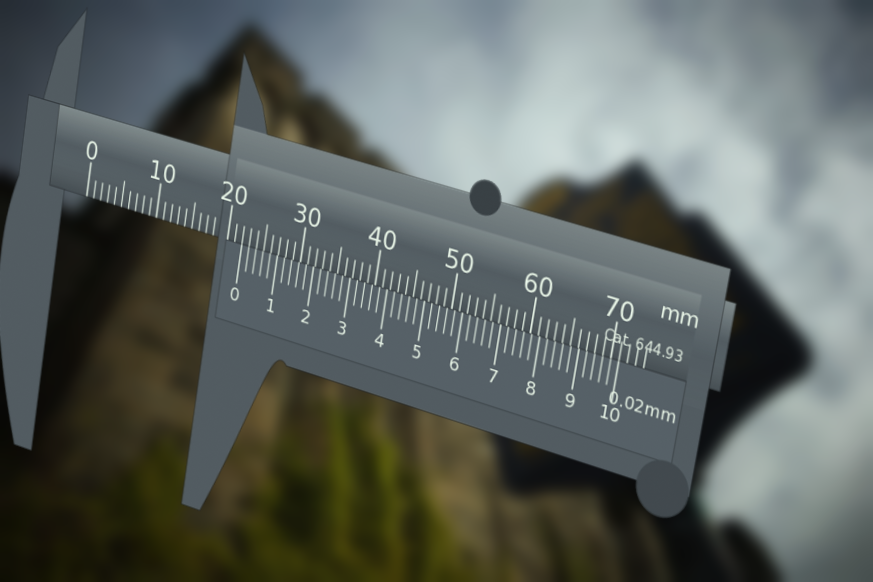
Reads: 22.0,mm
